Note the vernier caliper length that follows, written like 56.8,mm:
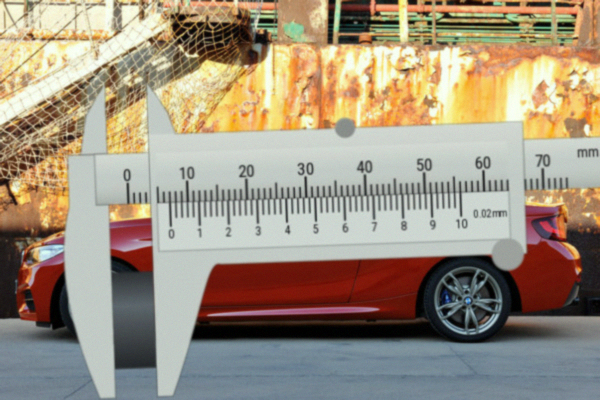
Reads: 7.0,mm
